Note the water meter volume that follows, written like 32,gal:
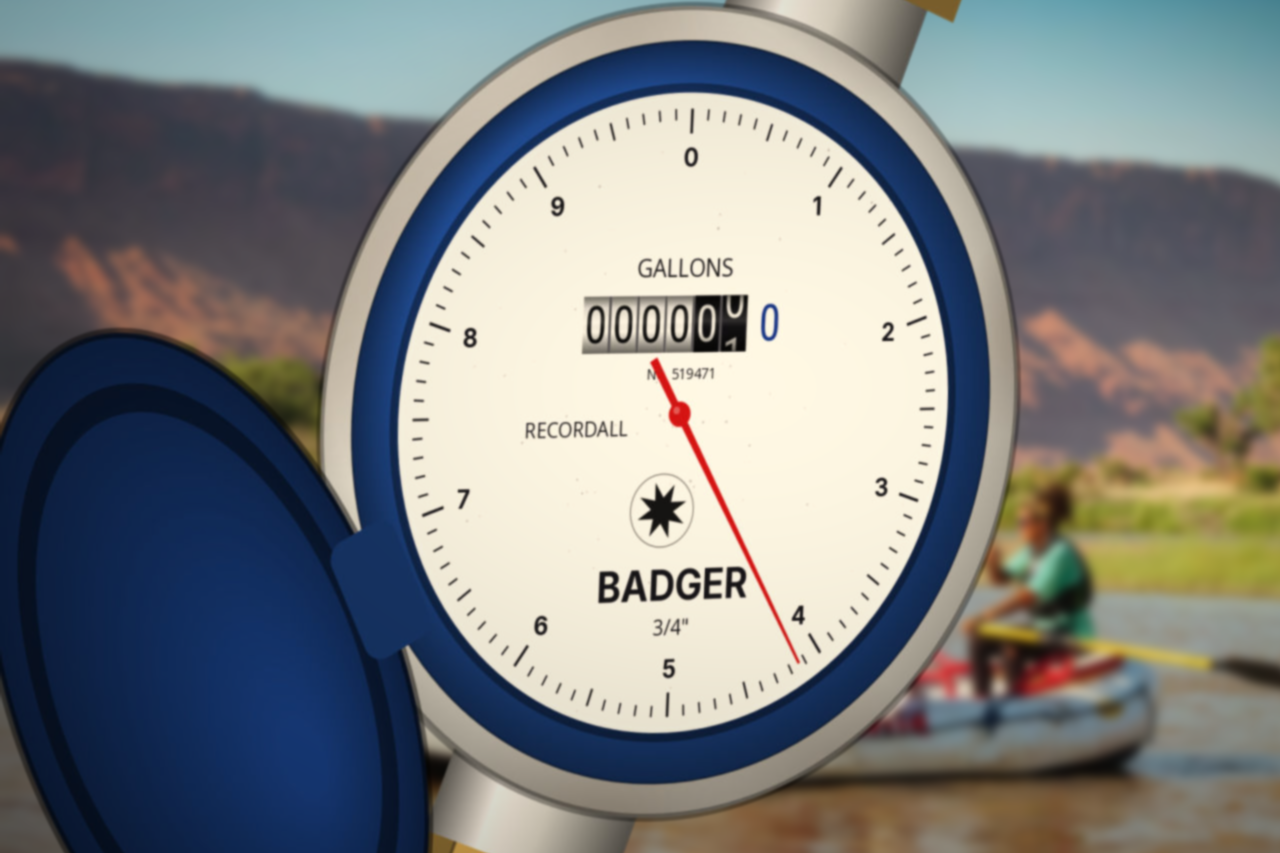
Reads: 4.1,gal
